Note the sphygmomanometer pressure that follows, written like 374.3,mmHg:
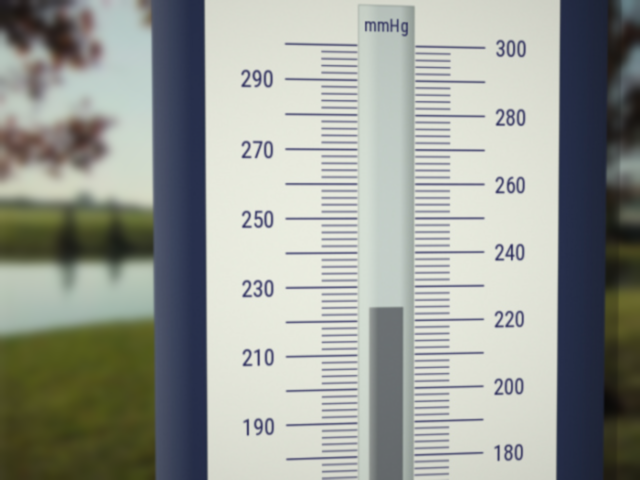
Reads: 224,mmHg
